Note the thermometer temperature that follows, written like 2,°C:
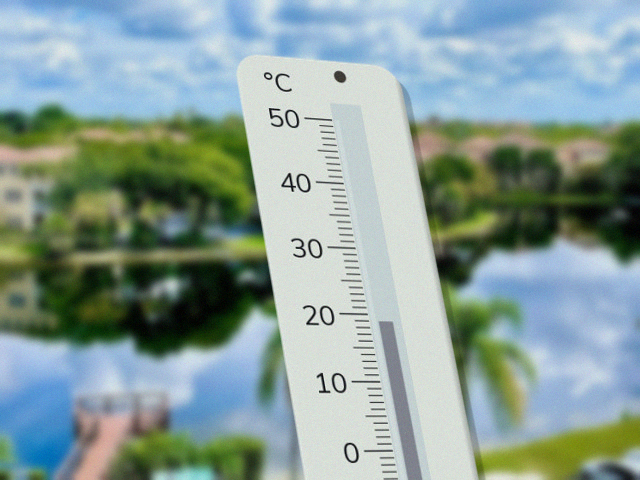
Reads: 19,°C
